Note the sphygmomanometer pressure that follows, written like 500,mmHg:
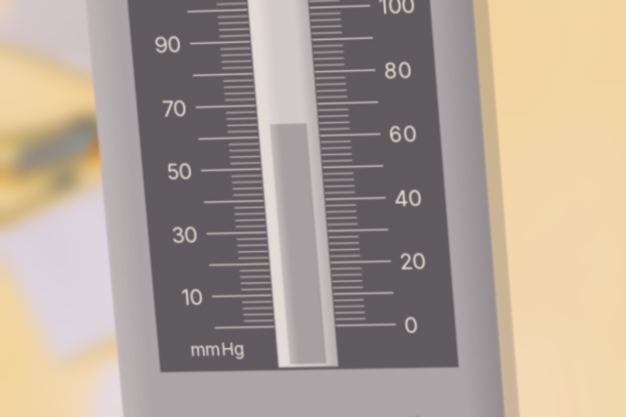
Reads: 64,mmHg
